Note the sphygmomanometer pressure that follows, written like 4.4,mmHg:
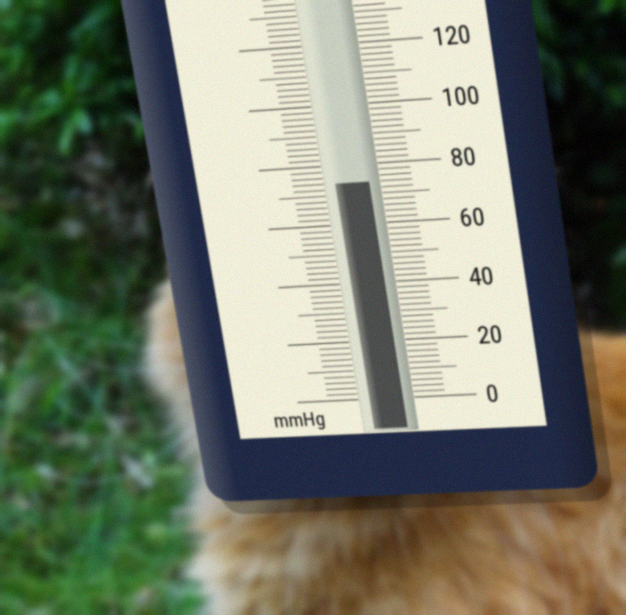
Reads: 74,mmHg
